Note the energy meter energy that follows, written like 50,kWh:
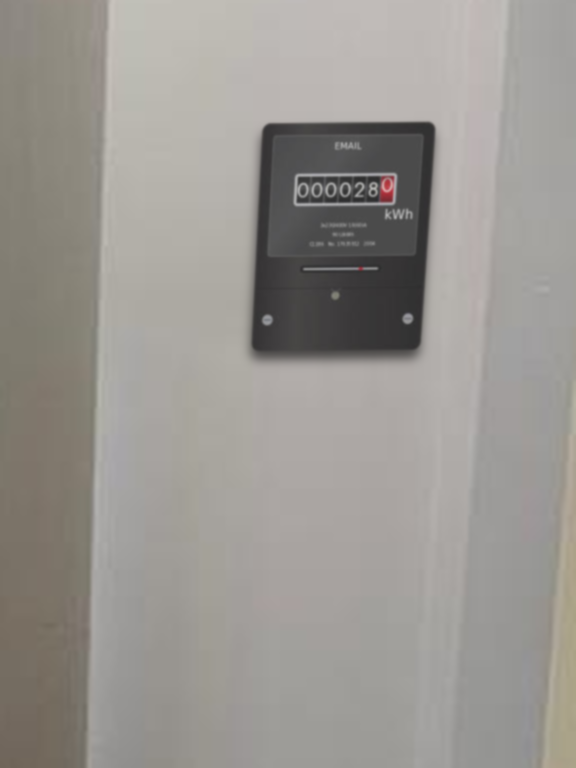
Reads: 28.0,kWh
